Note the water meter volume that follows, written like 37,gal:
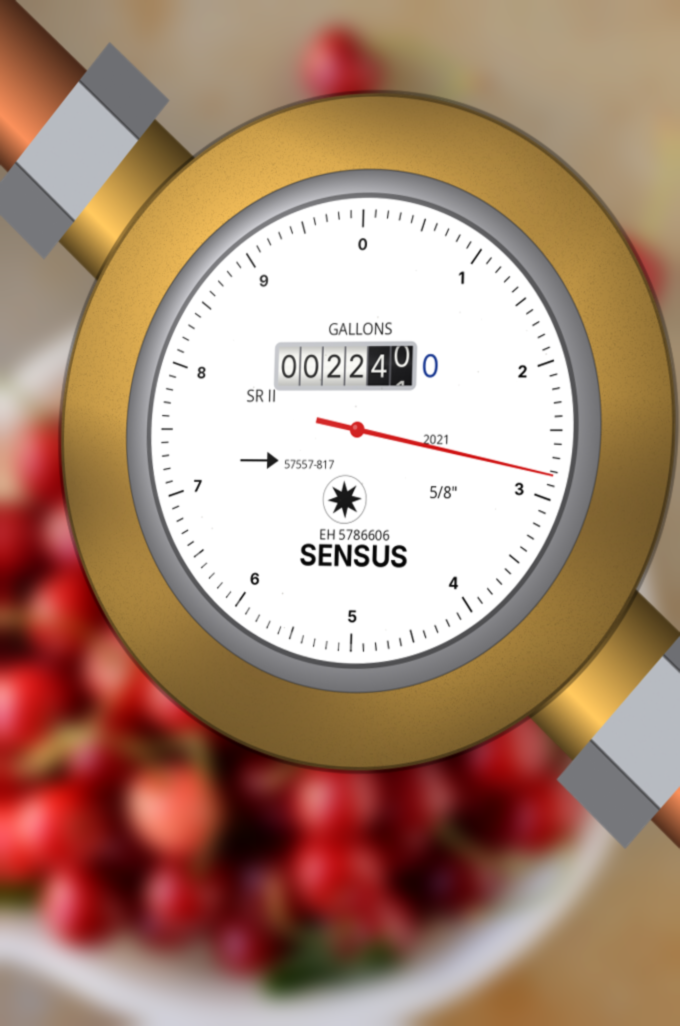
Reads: 22402.8,gal
